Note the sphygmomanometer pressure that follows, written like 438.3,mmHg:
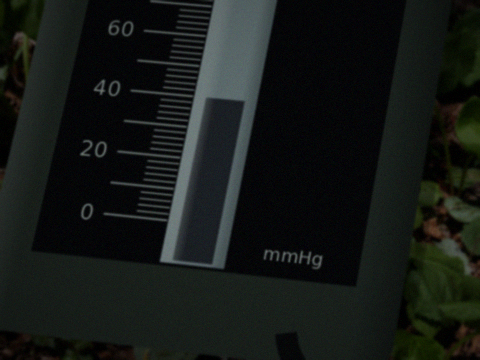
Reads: 40,mmHg
